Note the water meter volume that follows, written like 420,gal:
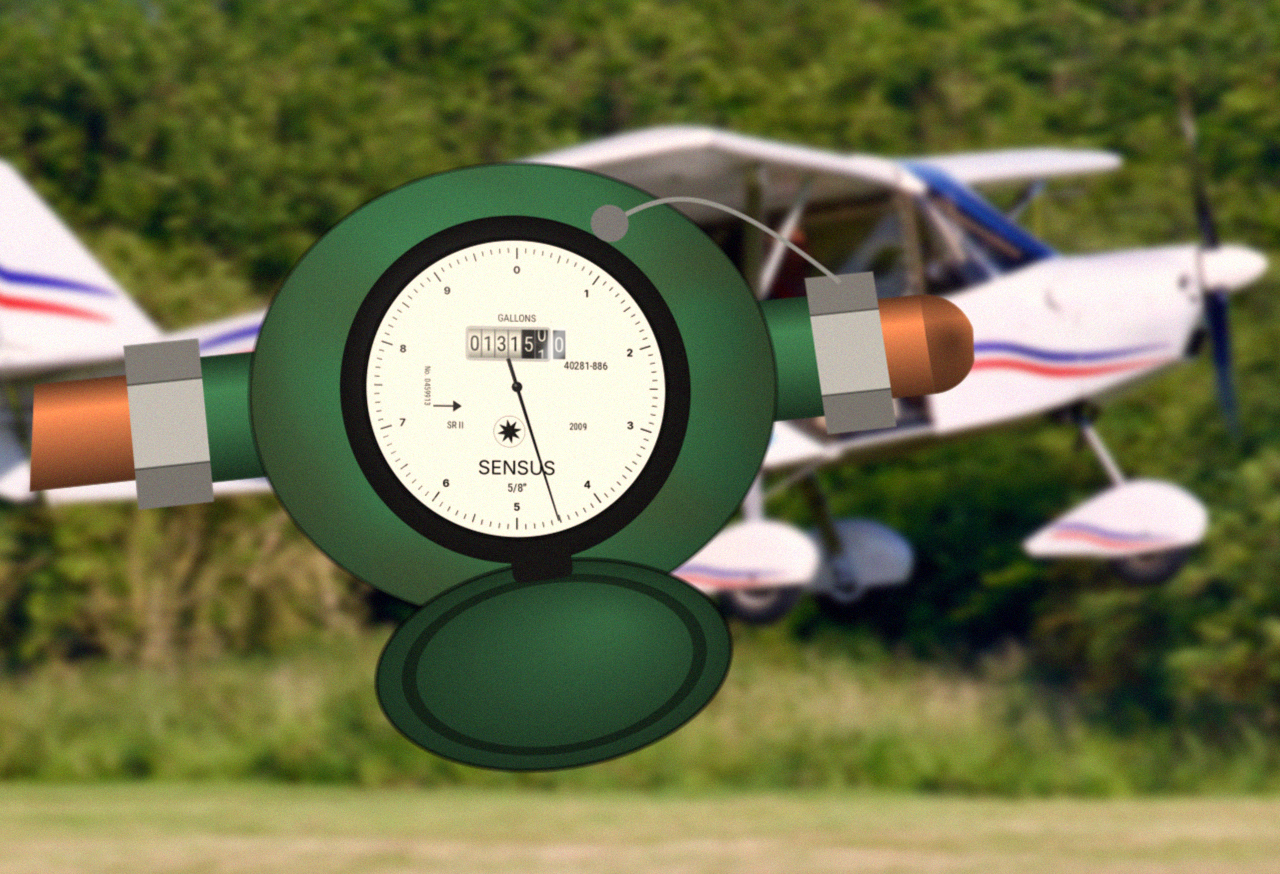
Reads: 131504.5,gal
